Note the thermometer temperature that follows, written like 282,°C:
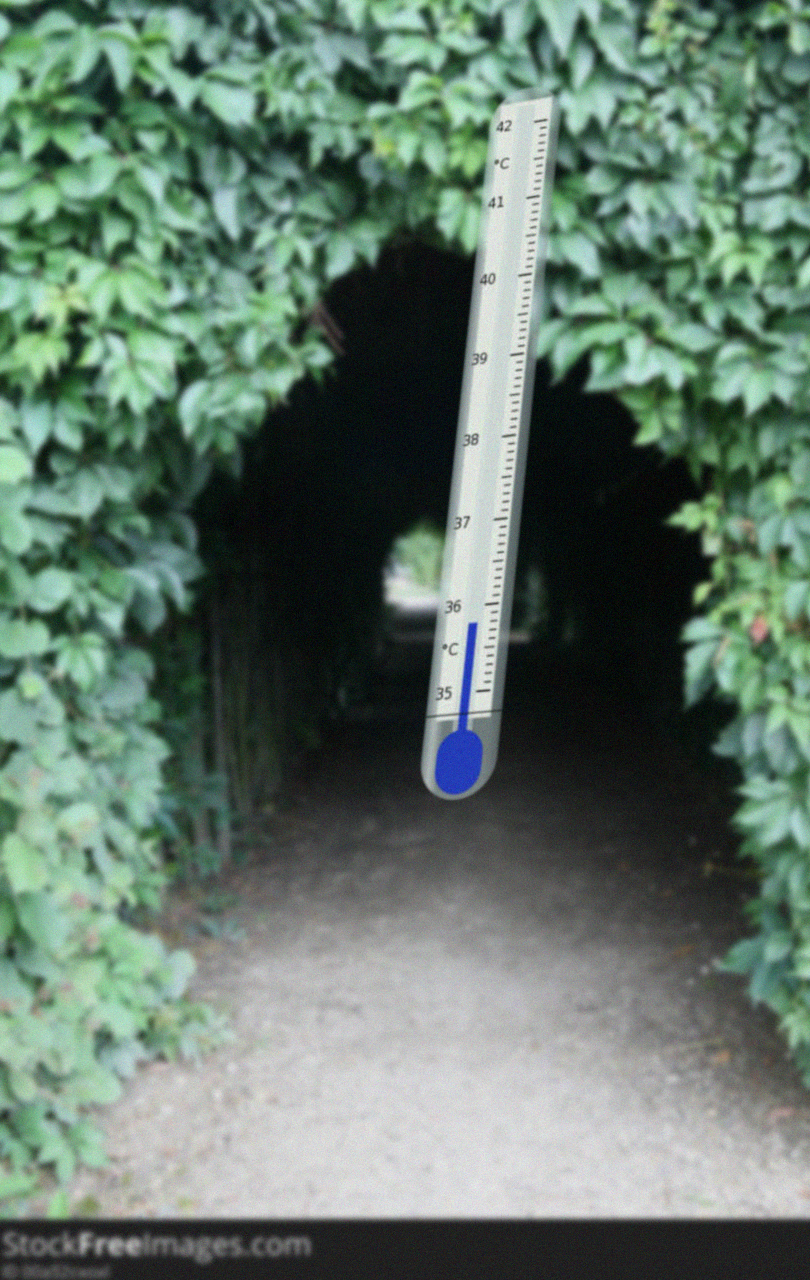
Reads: 35.8,°C
